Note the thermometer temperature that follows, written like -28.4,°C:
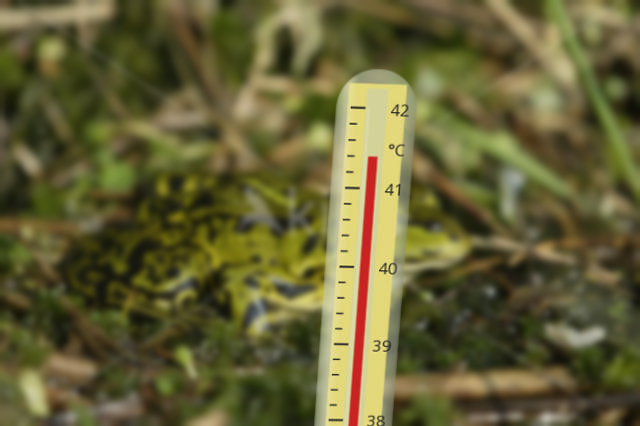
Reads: 41.4,°C
